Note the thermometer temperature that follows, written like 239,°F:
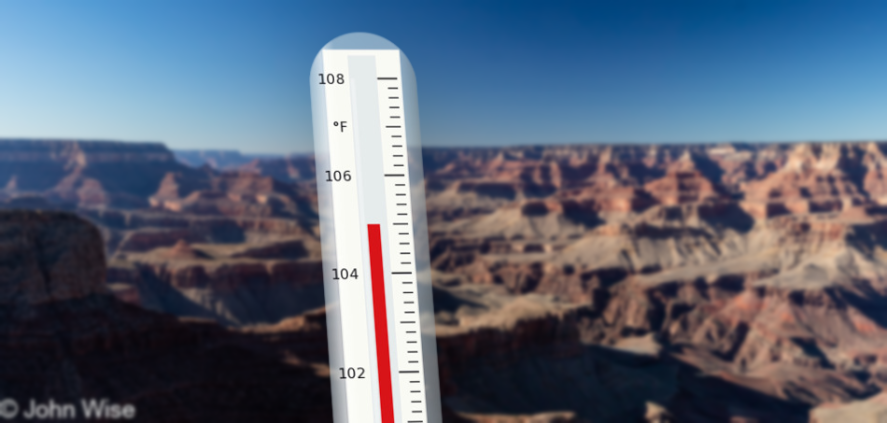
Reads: 105,°F
